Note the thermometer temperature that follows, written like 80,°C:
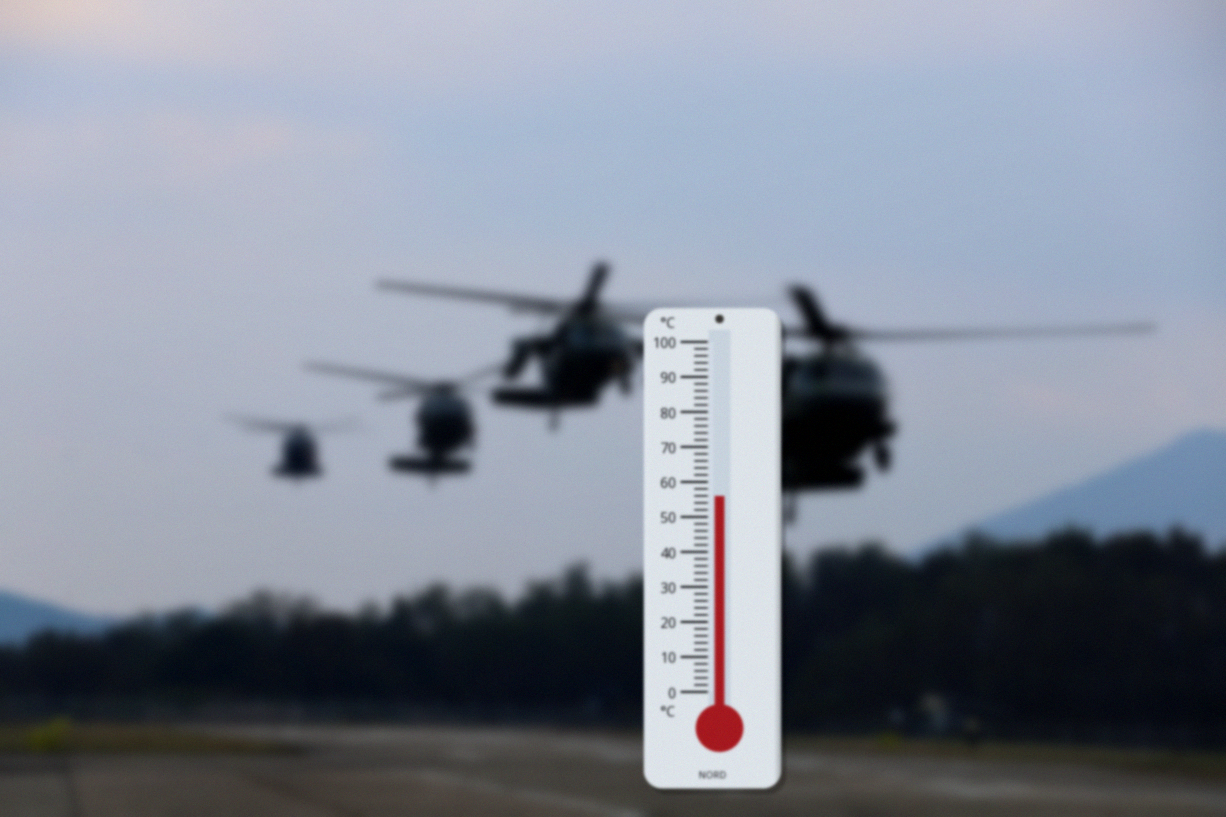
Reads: 56,°C
